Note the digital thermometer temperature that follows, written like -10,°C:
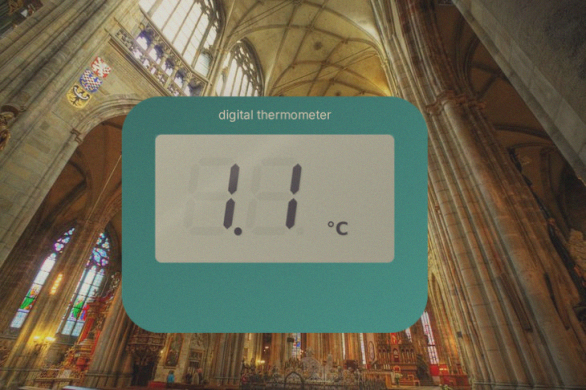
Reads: 1.1,°C
